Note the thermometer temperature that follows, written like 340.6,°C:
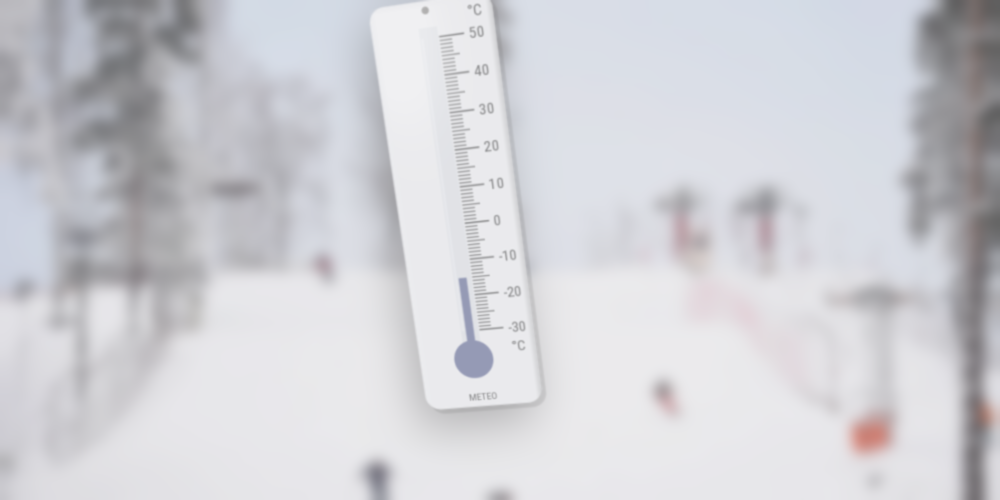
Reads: -15,°C
